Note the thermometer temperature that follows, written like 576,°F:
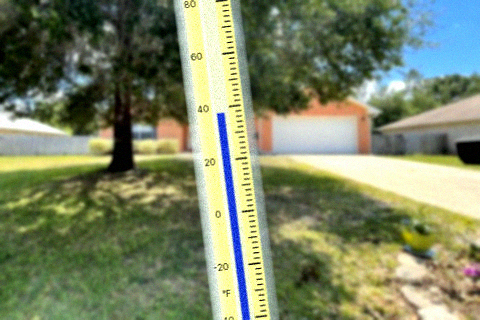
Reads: 38,°F
